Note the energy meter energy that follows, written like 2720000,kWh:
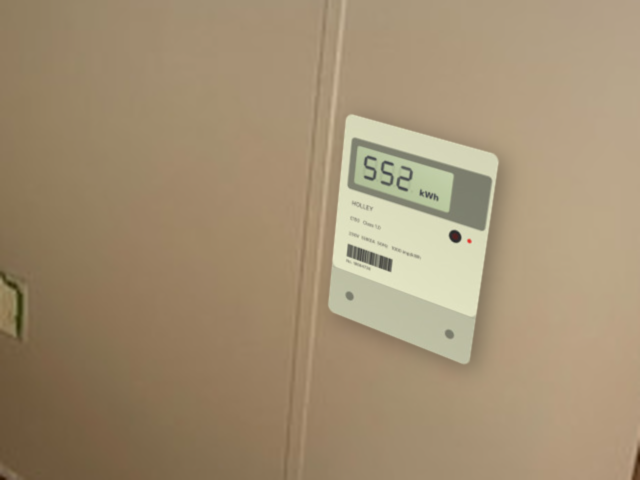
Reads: 552,kWh
